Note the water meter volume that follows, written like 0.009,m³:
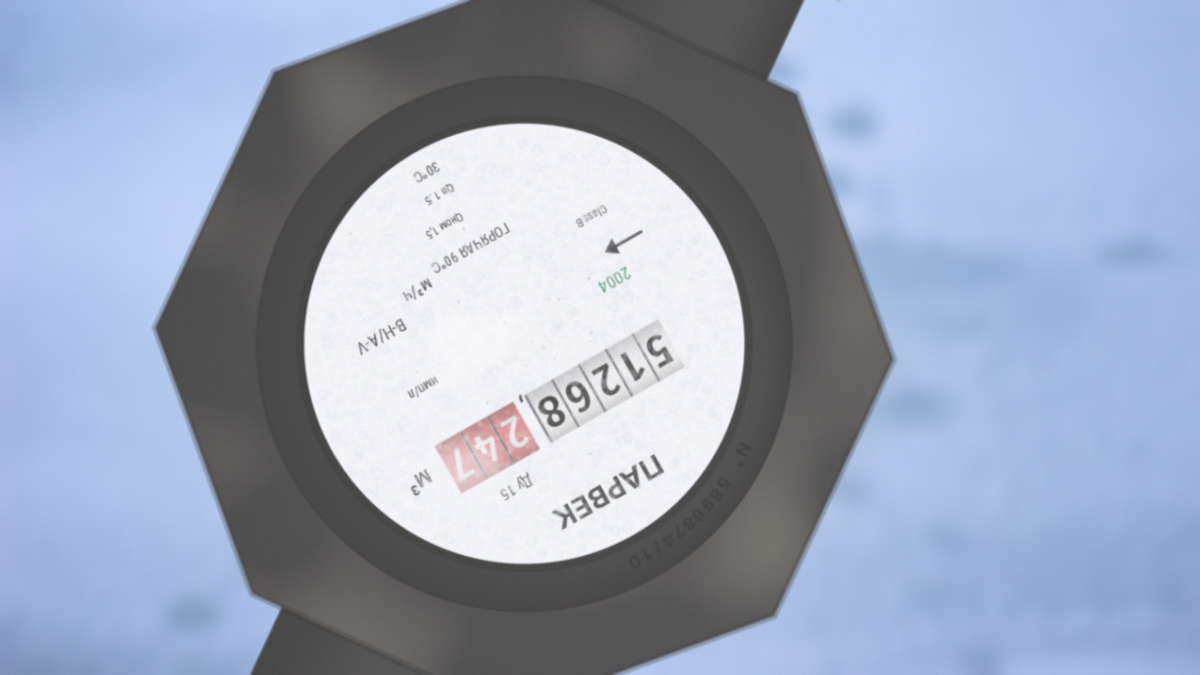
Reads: 51268.247,m³
